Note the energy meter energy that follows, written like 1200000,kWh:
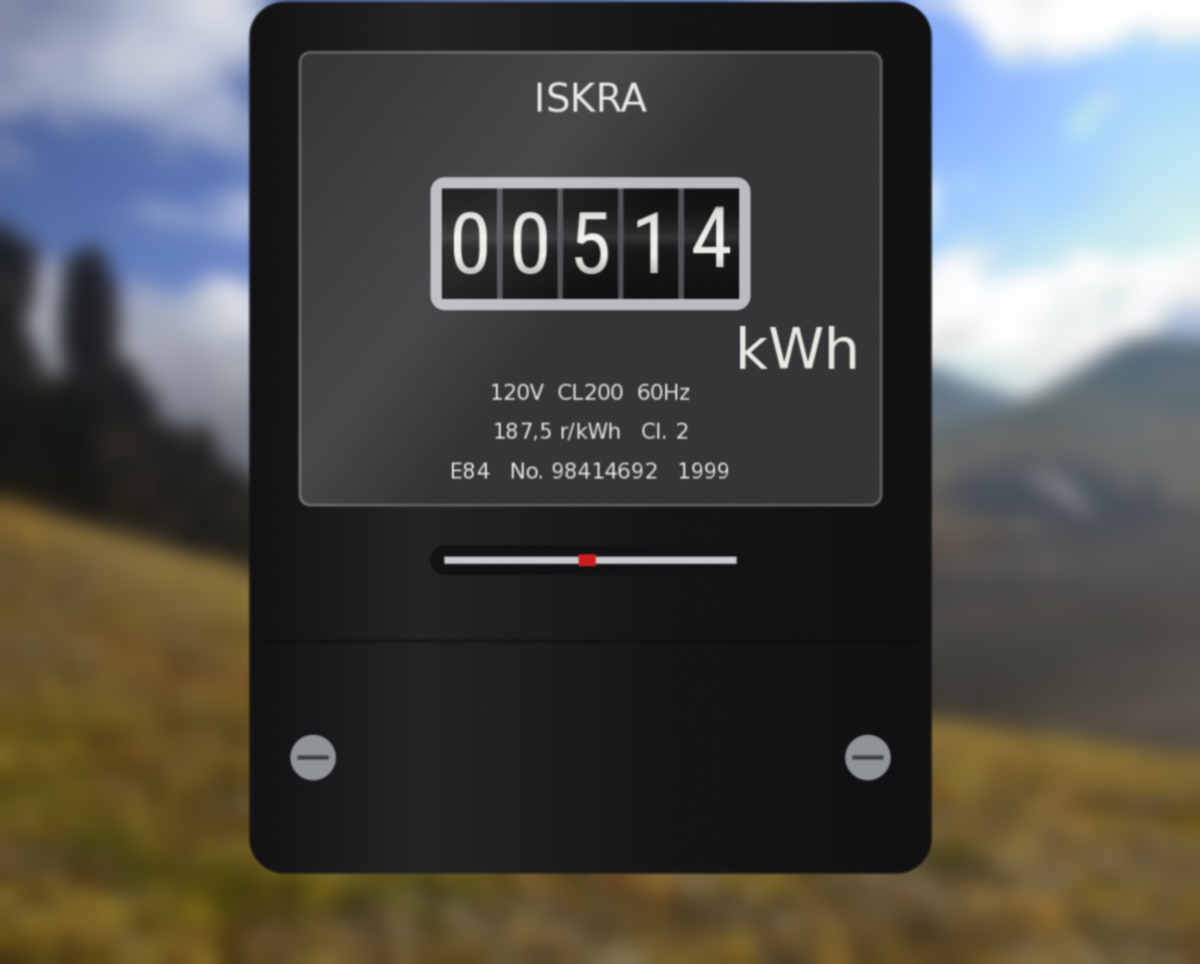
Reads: 514,kWh
